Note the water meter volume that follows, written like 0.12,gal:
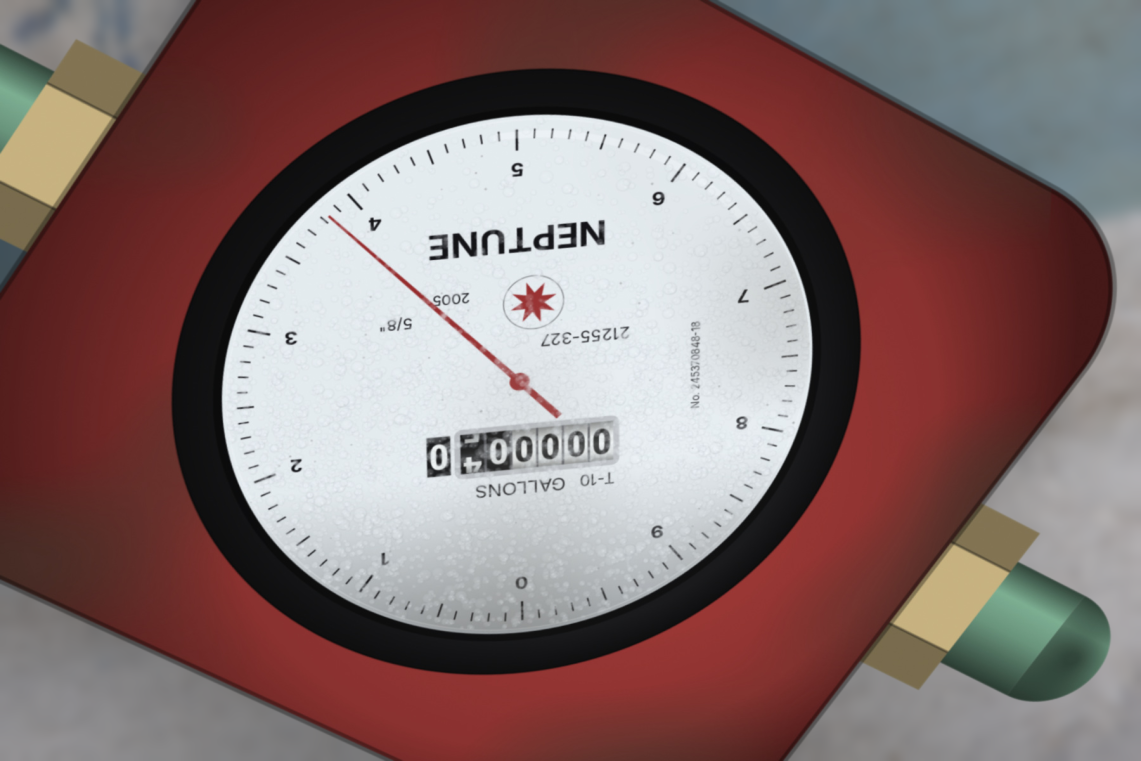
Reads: 43.8,gal
